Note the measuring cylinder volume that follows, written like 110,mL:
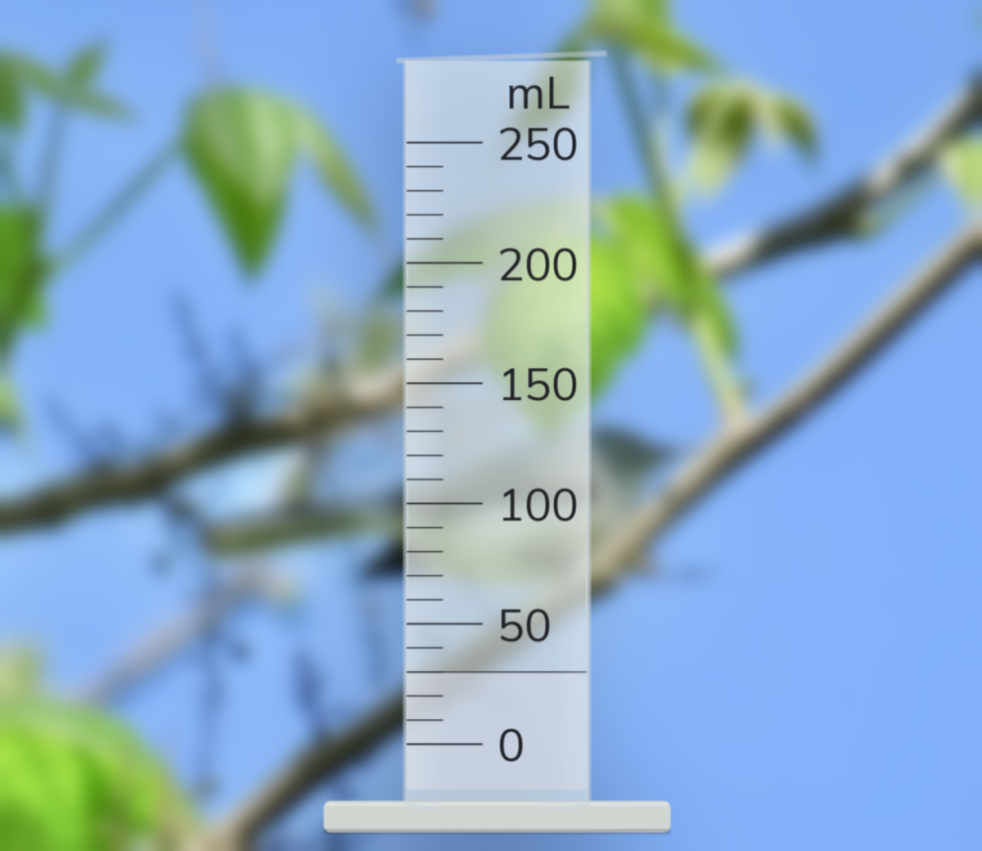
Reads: 30,mL
